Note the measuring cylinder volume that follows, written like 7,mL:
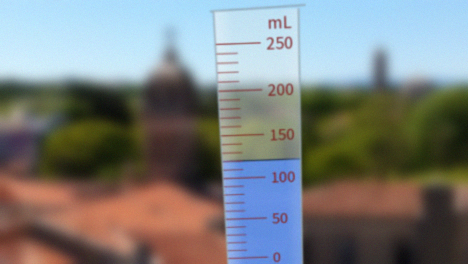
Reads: 120,mL
